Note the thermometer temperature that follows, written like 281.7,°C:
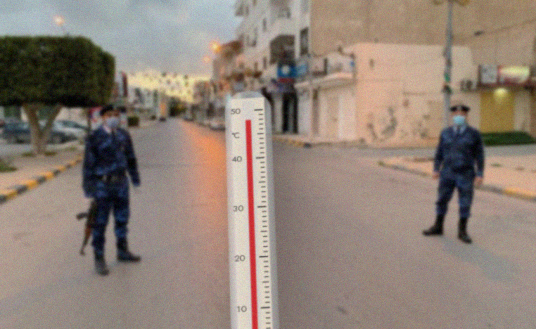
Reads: 48,°C
